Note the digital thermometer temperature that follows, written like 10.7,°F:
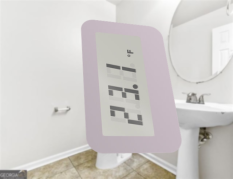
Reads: 23.1,°F
